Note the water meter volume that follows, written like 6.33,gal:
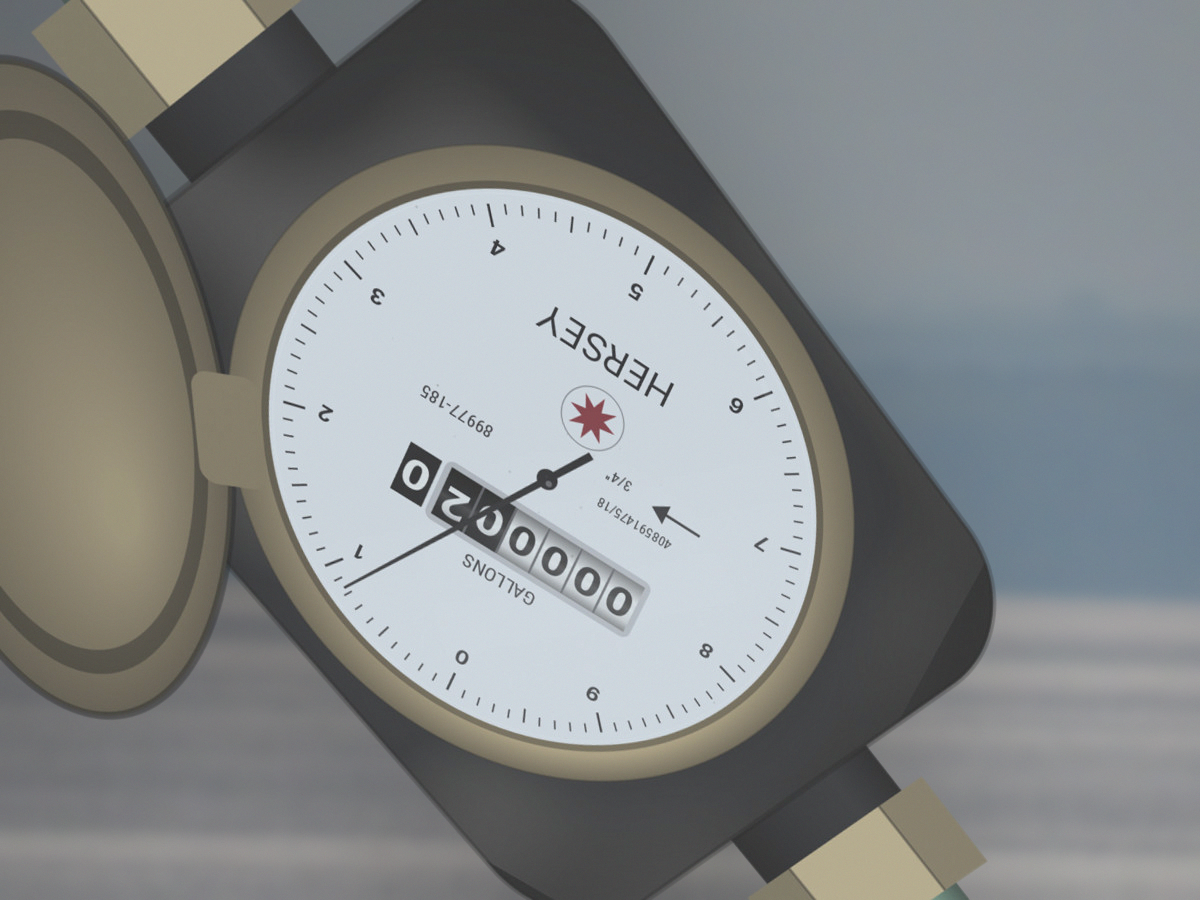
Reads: 20.8,gal
